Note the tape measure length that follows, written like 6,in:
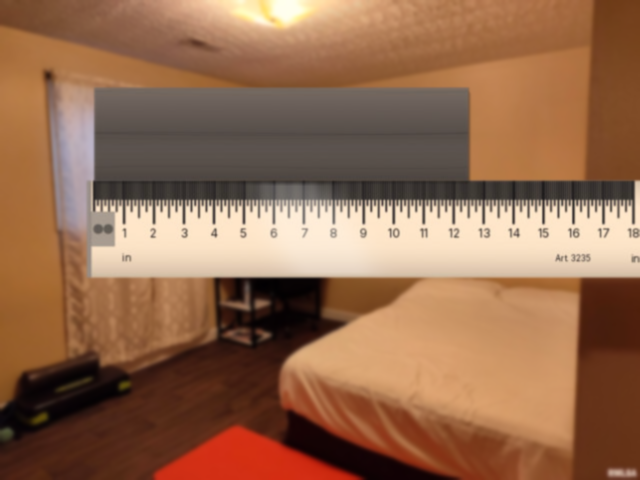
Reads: 12.5,in
